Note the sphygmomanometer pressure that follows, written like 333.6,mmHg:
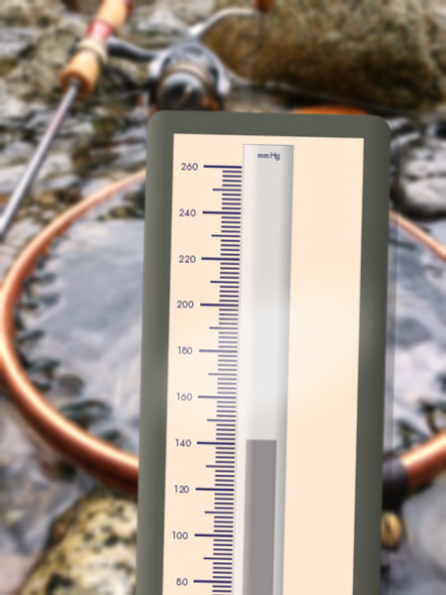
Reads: 142,mmHg
